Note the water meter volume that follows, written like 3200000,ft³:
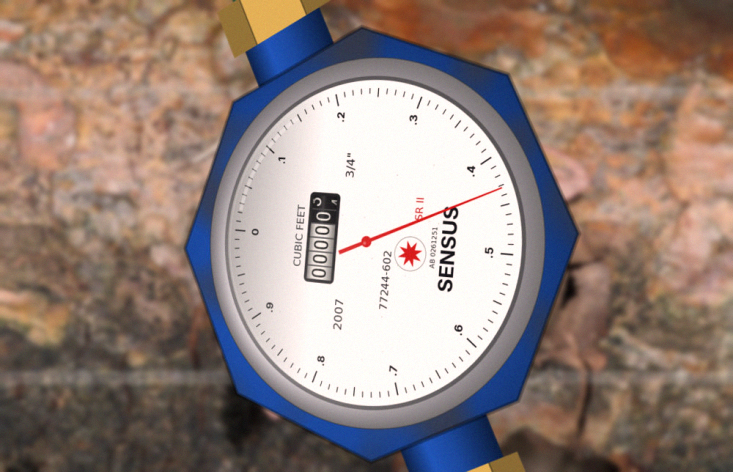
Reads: 3.43,ft³
